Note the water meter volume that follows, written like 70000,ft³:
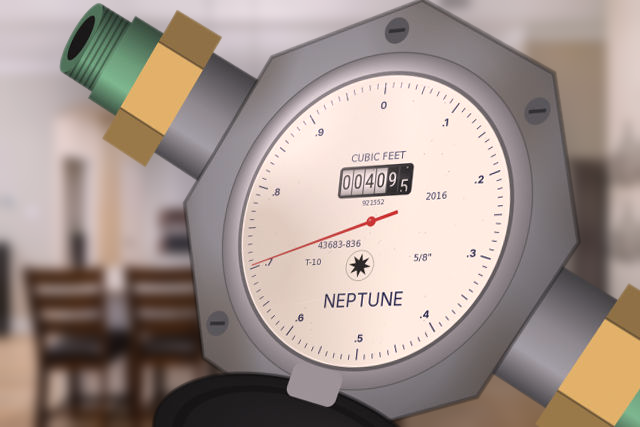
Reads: 4094.70,ft³
